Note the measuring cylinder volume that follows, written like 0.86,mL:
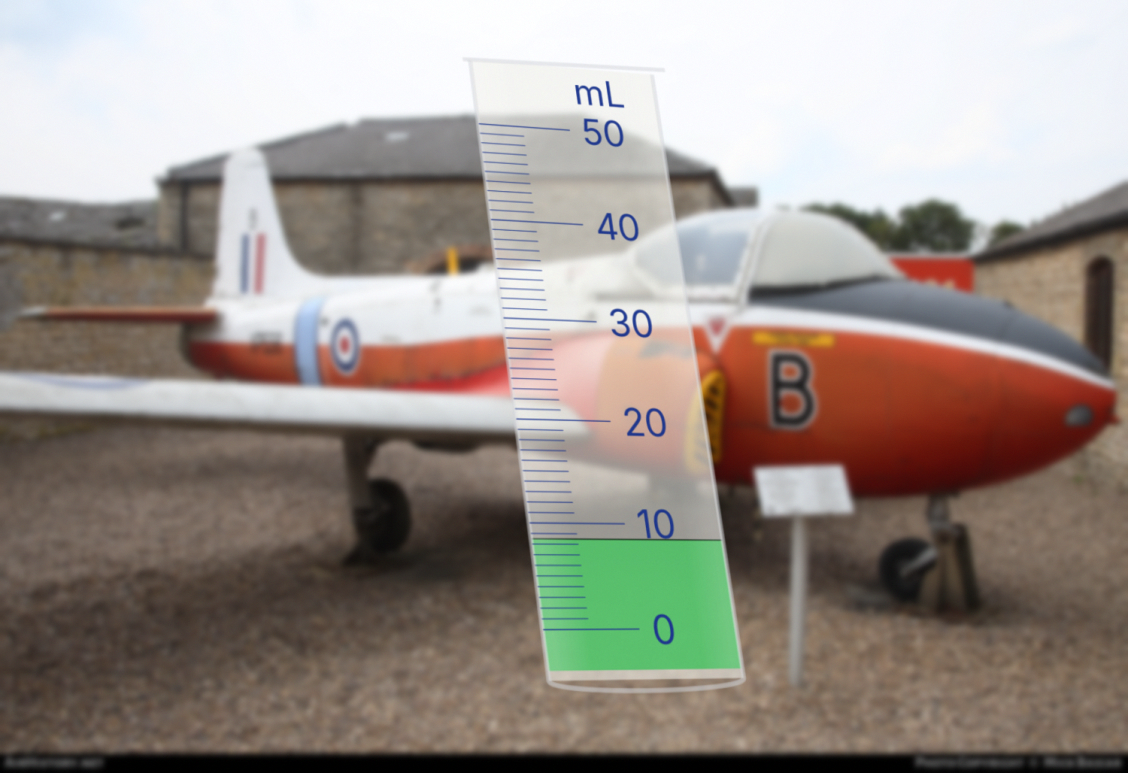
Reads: 8.5,mL
